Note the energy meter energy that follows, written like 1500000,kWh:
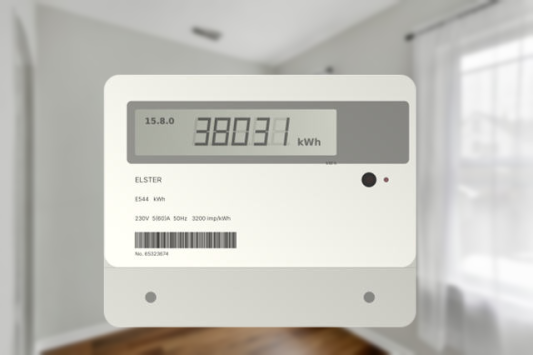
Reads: 38031,kWh
